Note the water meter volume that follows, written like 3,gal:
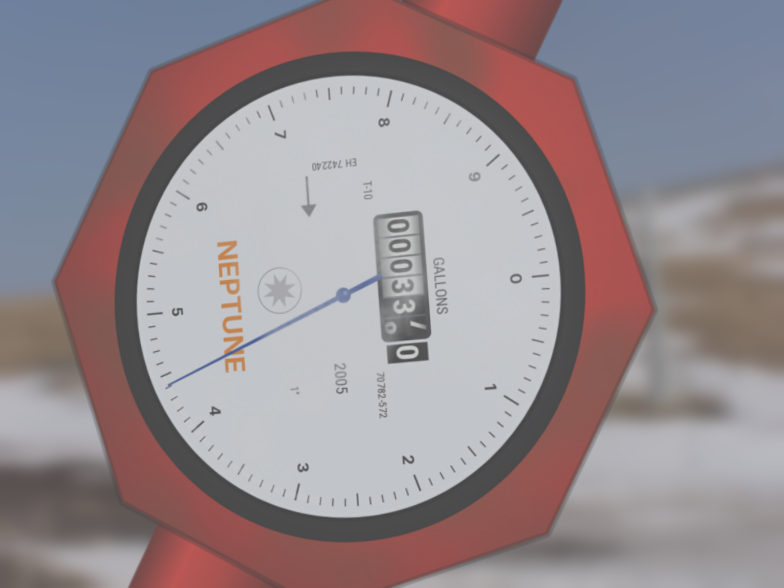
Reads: 3374.4,gal
